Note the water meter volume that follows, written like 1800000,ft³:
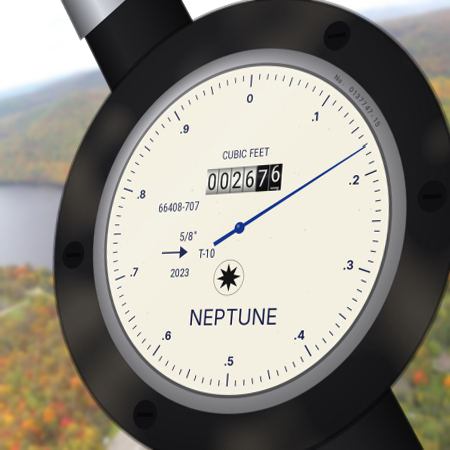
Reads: 2676.17,ft³
